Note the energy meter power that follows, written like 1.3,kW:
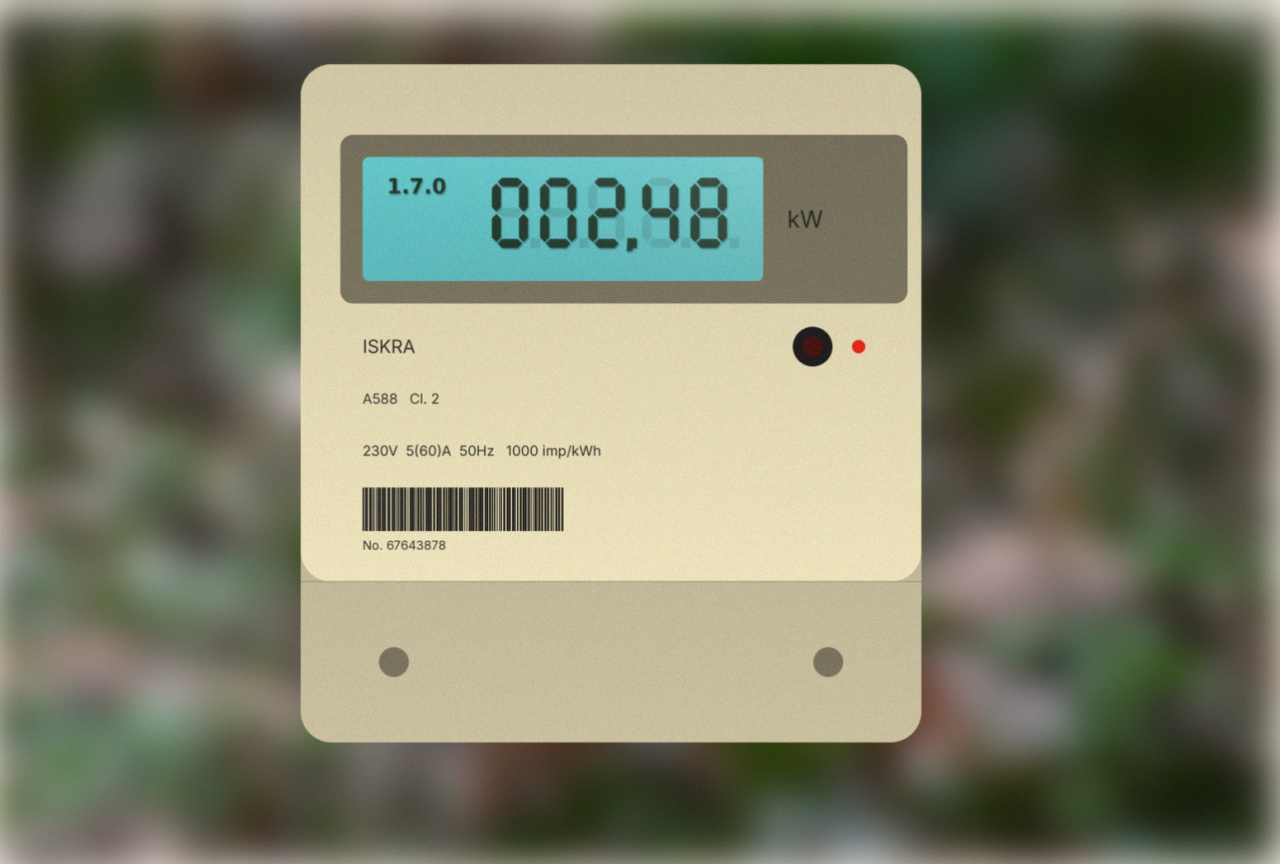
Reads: 2.48,kW
